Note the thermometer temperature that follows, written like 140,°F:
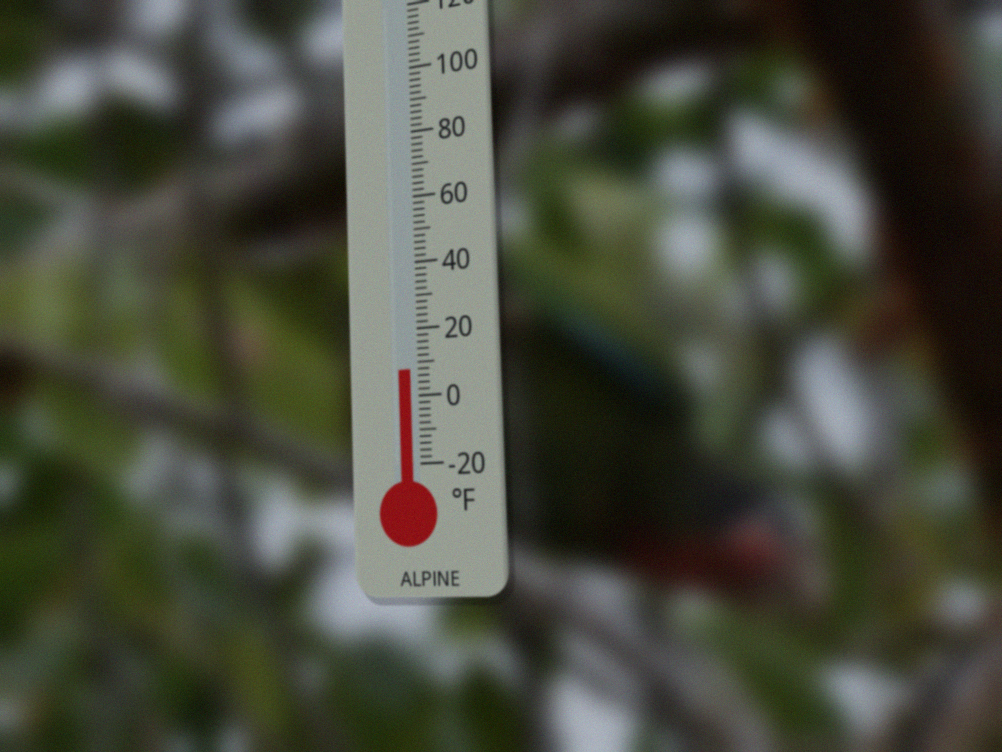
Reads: 8,°F
